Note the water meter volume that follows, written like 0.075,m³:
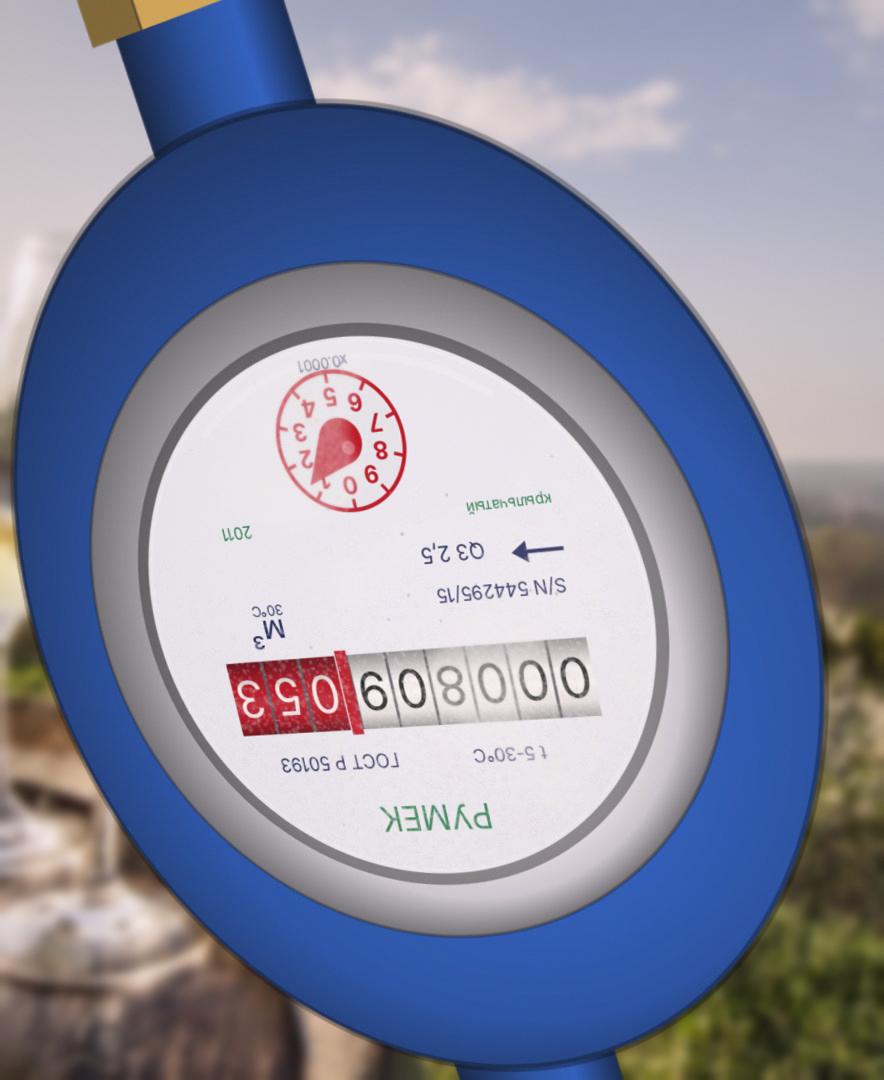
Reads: 809.0531,m³
